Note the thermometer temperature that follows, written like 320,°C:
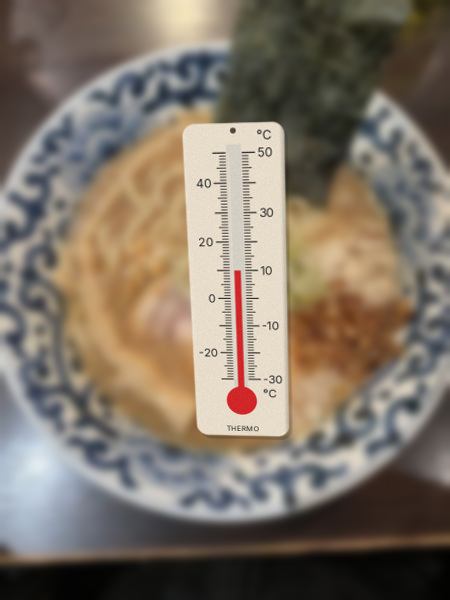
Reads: 10,°C
